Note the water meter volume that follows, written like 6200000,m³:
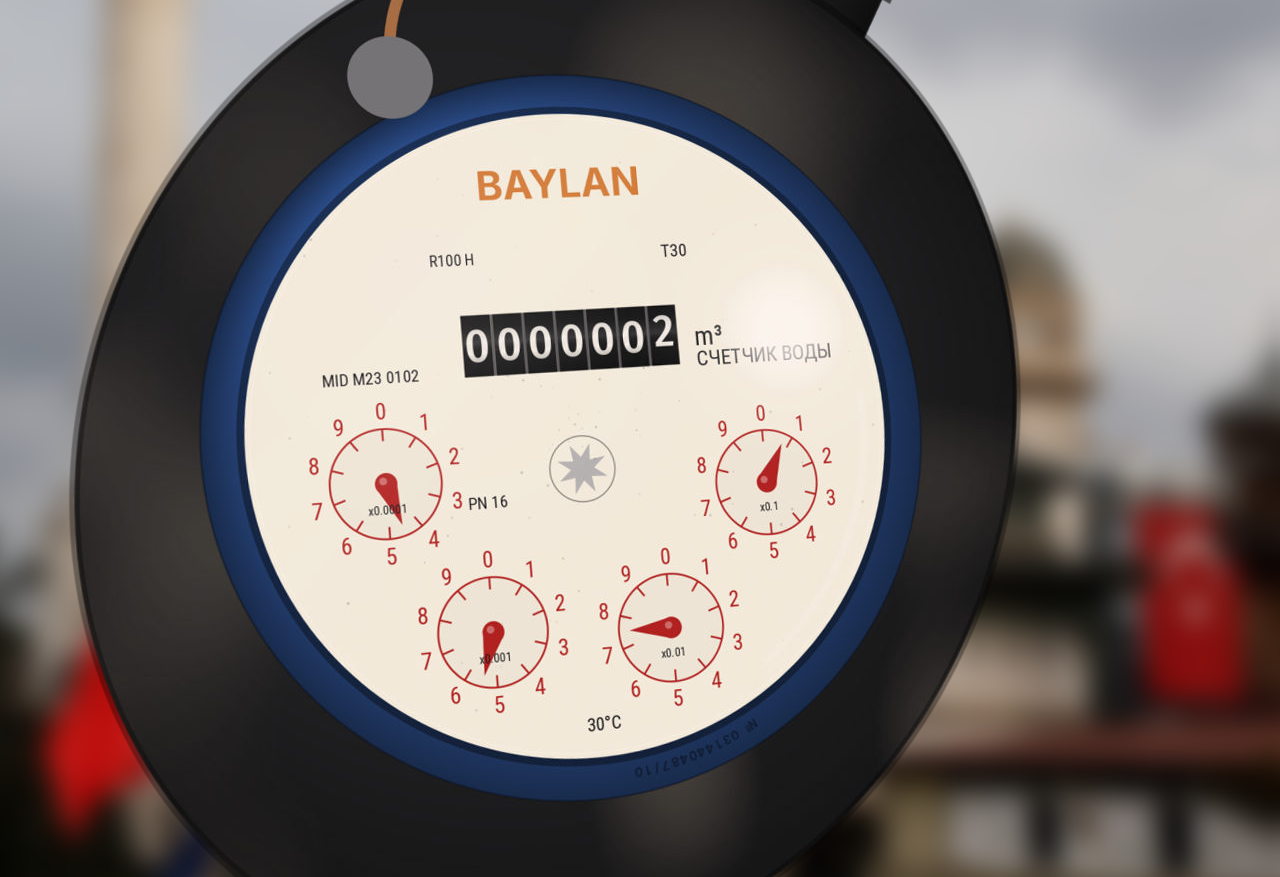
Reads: 2.0754,m³
